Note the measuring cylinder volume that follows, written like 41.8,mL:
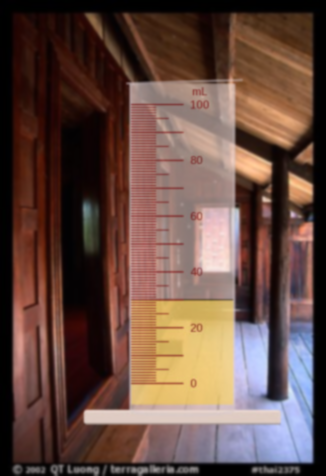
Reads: 30,mL
